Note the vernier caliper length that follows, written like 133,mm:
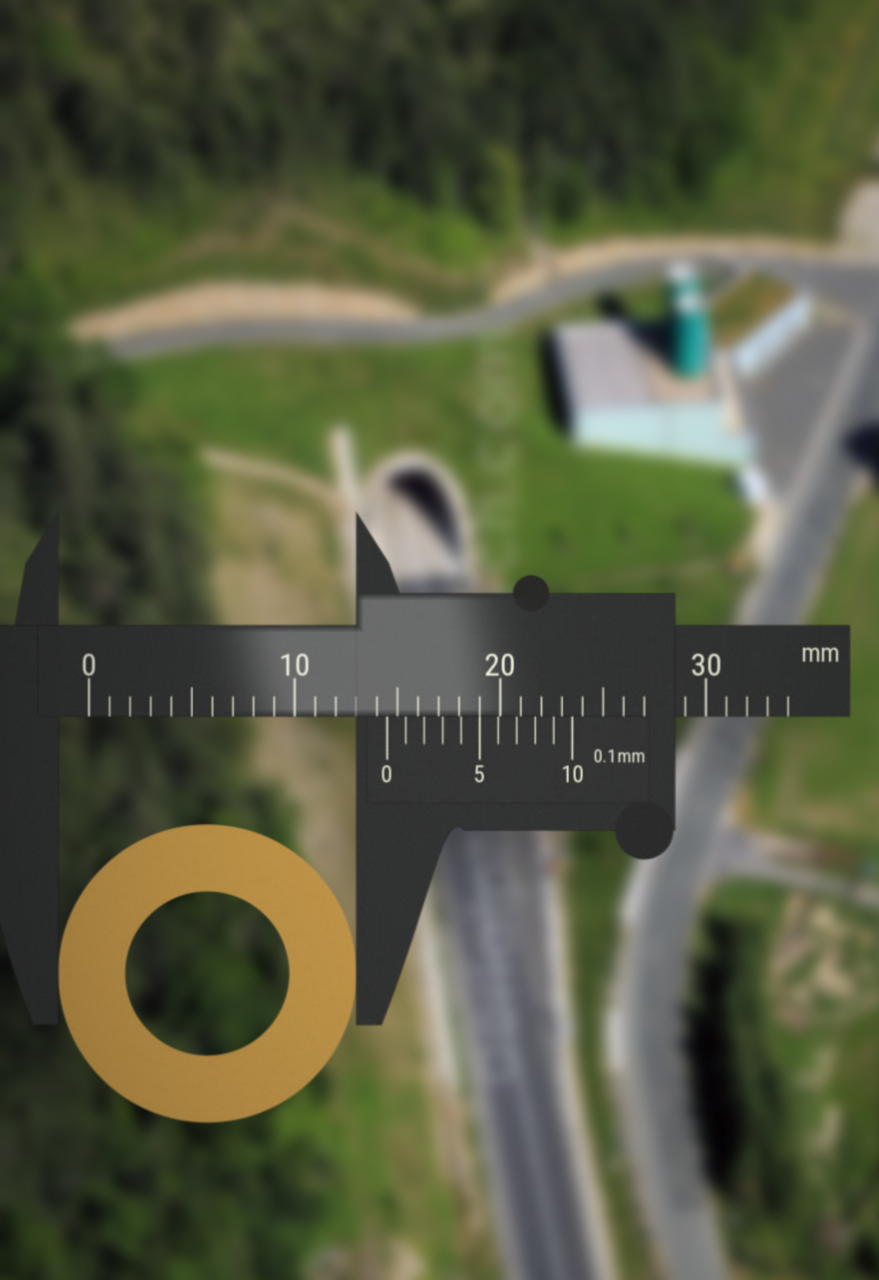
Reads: 14.5,mm
